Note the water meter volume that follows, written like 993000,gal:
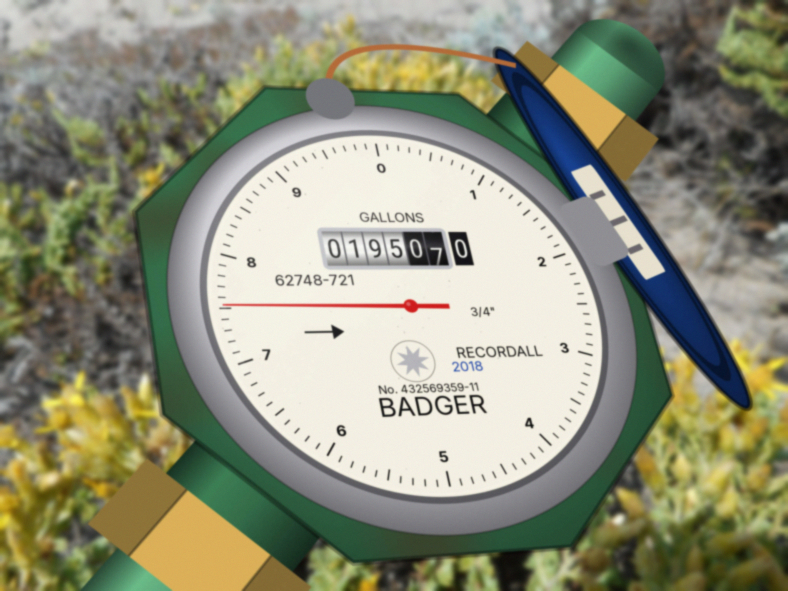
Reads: 195067.5,gal
